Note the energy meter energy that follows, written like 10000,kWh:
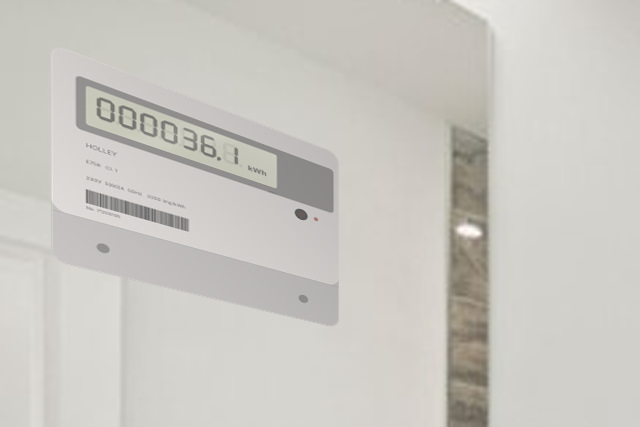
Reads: 36.1,kWh
